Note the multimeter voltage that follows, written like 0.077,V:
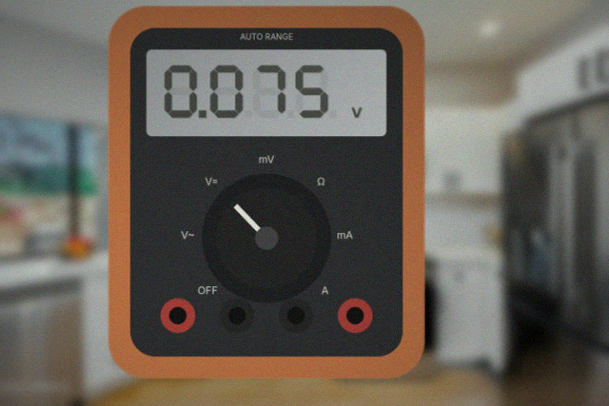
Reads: 0.075,V
